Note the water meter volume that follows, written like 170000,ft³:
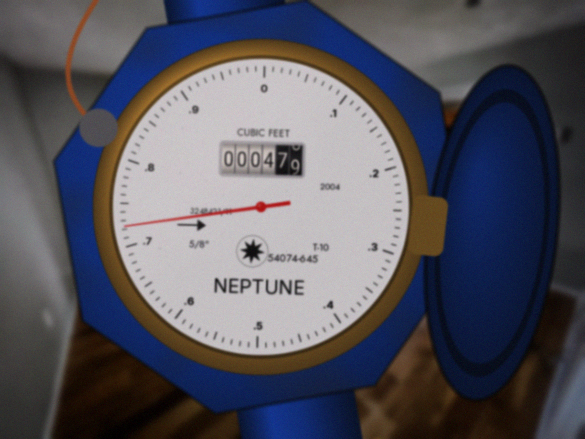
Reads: 478.72,ft³
